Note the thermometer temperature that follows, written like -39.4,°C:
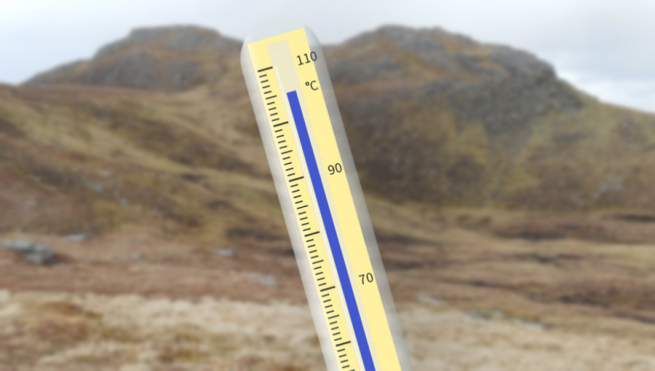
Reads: 105,°C
